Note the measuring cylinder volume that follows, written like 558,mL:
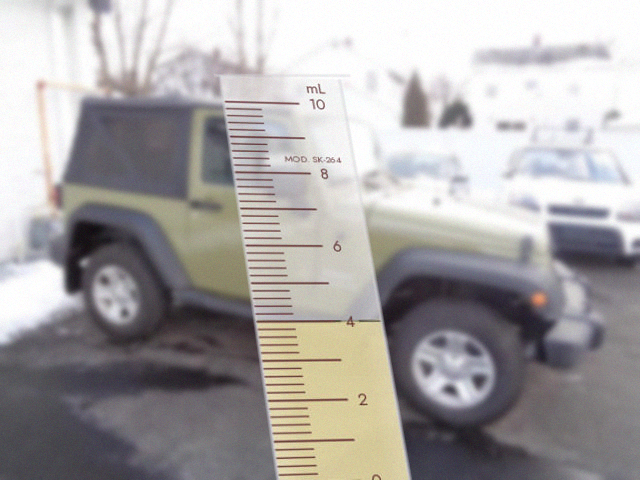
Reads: 4,mL
